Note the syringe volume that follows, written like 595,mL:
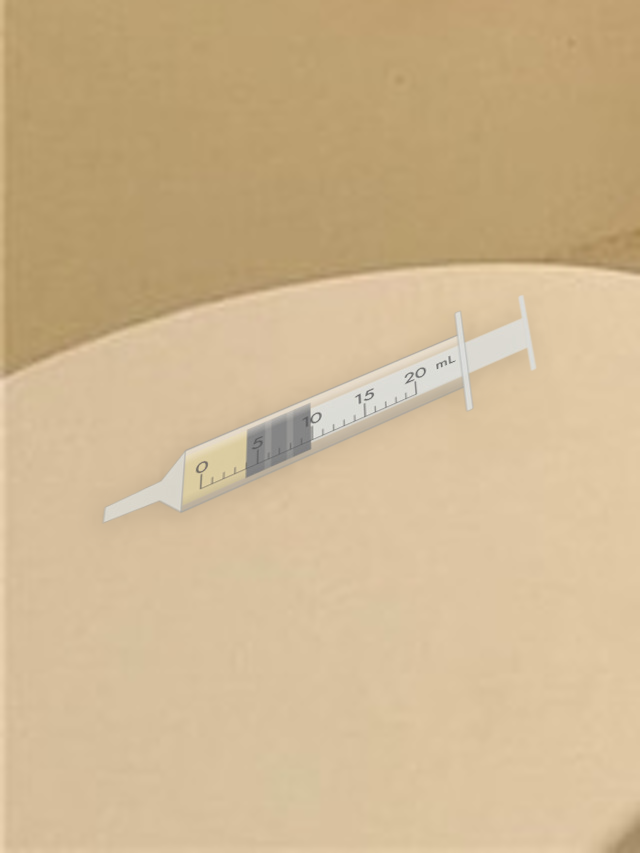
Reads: 4,mL
